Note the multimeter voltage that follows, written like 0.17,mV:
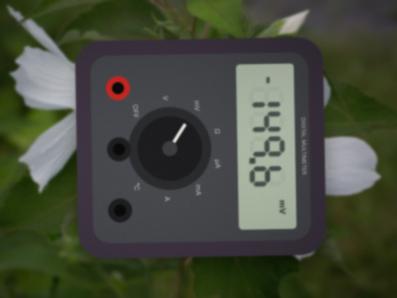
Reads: -149.6,mV
